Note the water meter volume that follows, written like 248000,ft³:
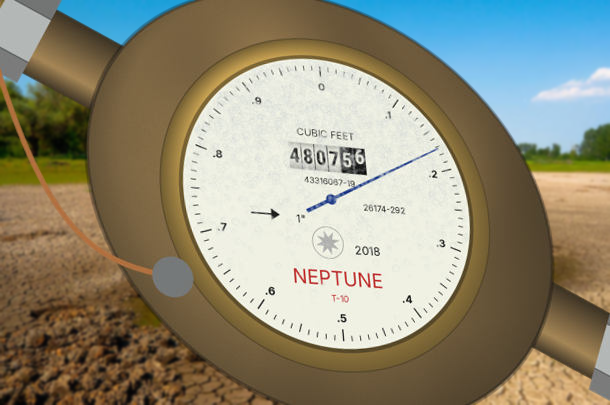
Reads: 480756.17,ft³
